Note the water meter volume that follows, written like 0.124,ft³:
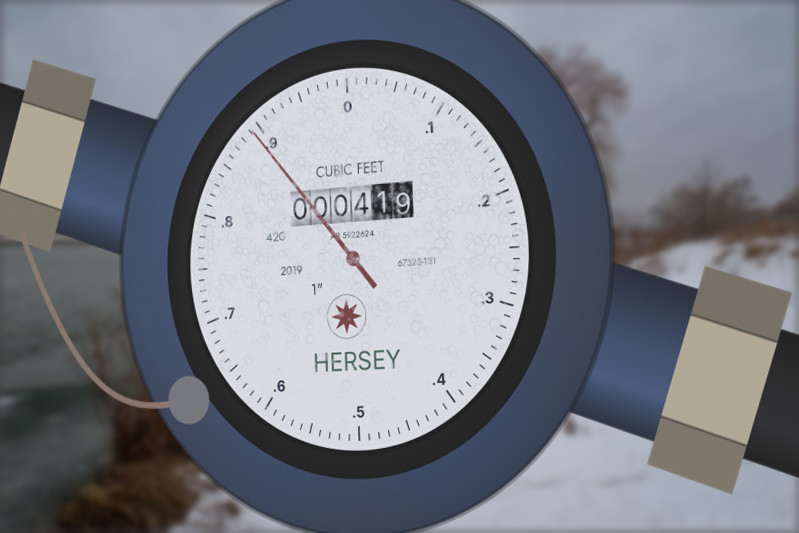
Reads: 418.89,ft³
